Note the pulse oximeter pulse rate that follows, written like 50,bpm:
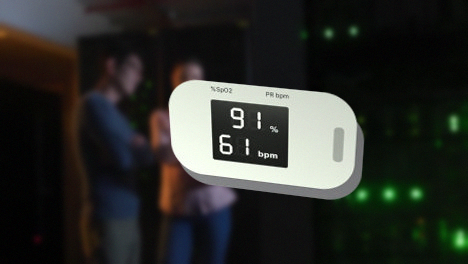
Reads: 61,bpm
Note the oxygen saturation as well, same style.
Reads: 91,%
